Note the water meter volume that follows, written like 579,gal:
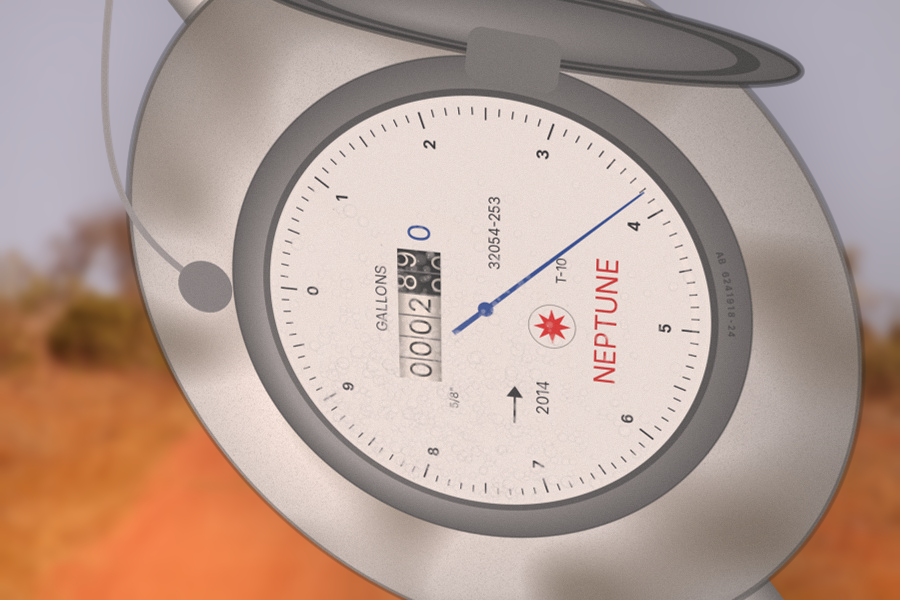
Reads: 2893.8,gal
